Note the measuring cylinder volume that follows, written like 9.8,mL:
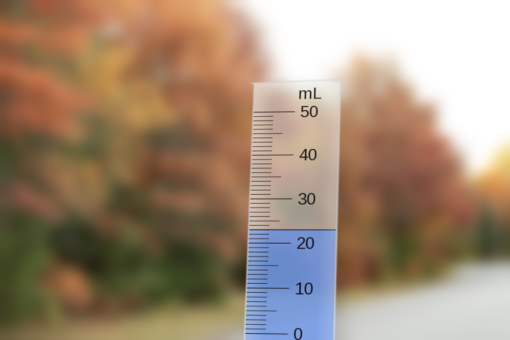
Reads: 23,mL
